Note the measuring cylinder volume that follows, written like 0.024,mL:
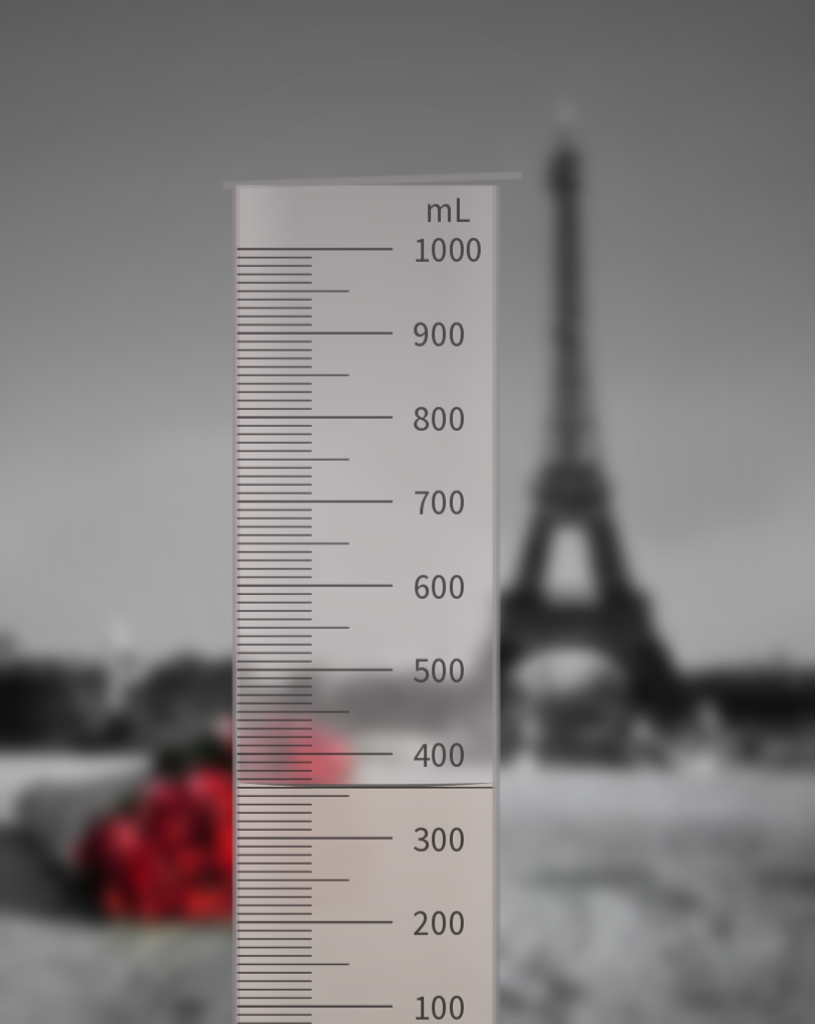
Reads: 360,mL
